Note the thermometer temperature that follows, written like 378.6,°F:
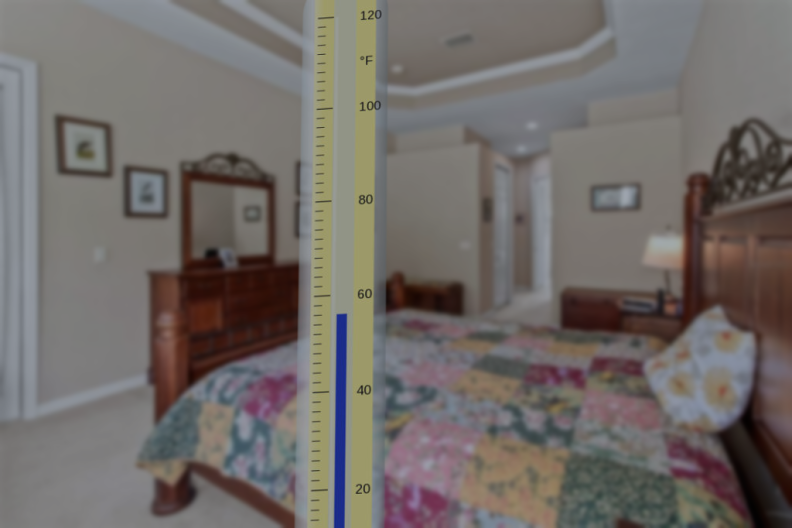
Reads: 56,°F
